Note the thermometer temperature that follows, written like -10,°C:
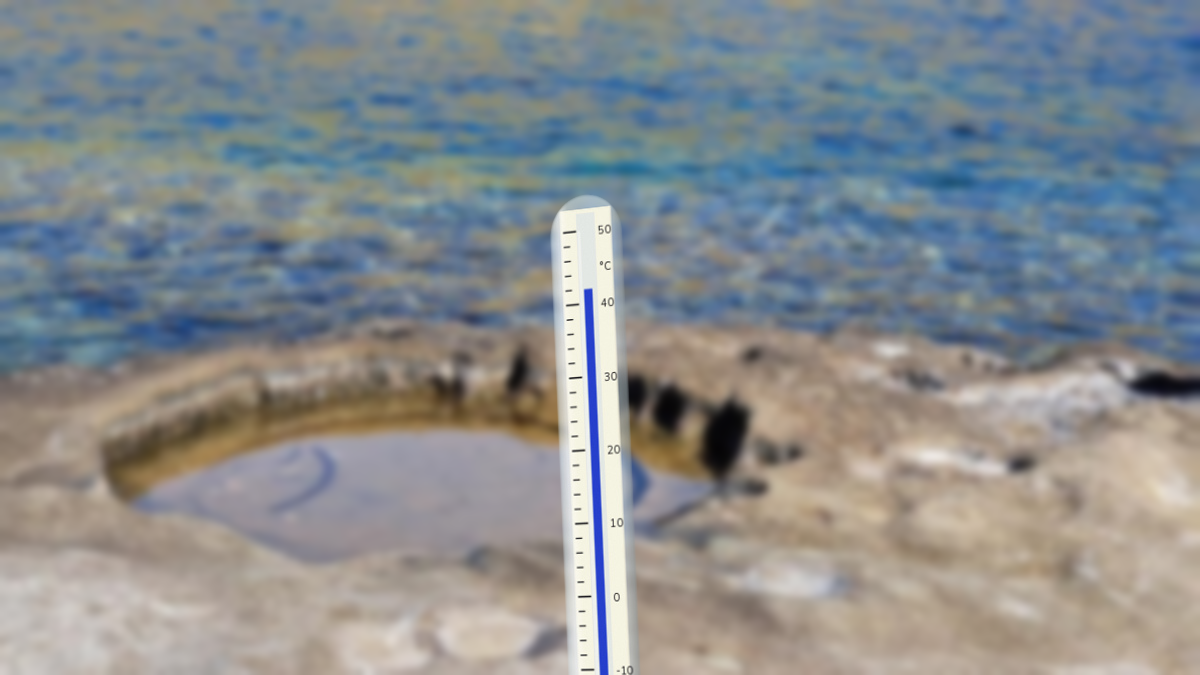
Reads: 42,°C
